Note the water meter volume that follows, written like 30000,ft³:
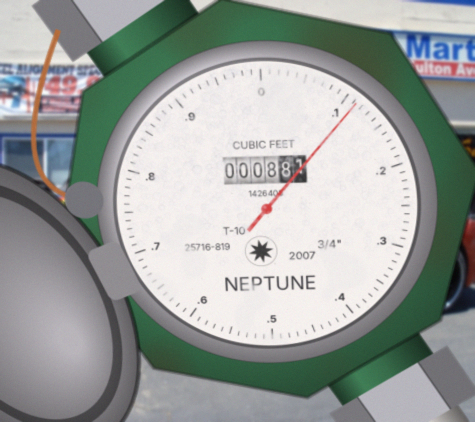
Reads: 881.11,ft³
